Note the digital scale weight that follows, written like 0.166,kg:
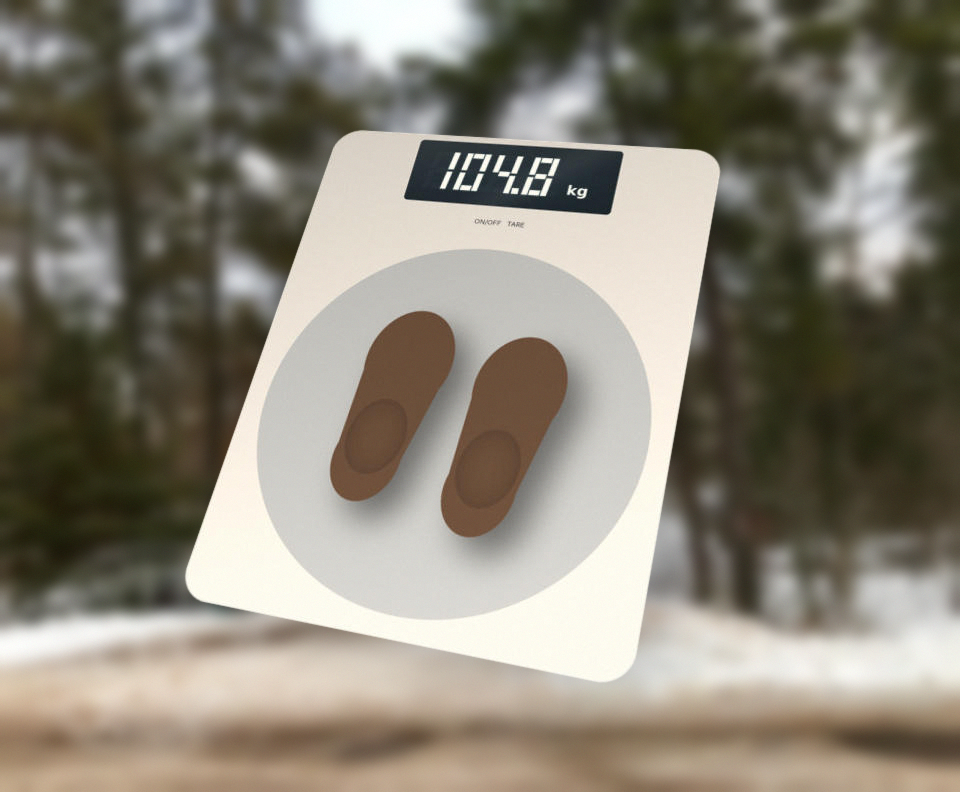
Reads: 104.8,kg
